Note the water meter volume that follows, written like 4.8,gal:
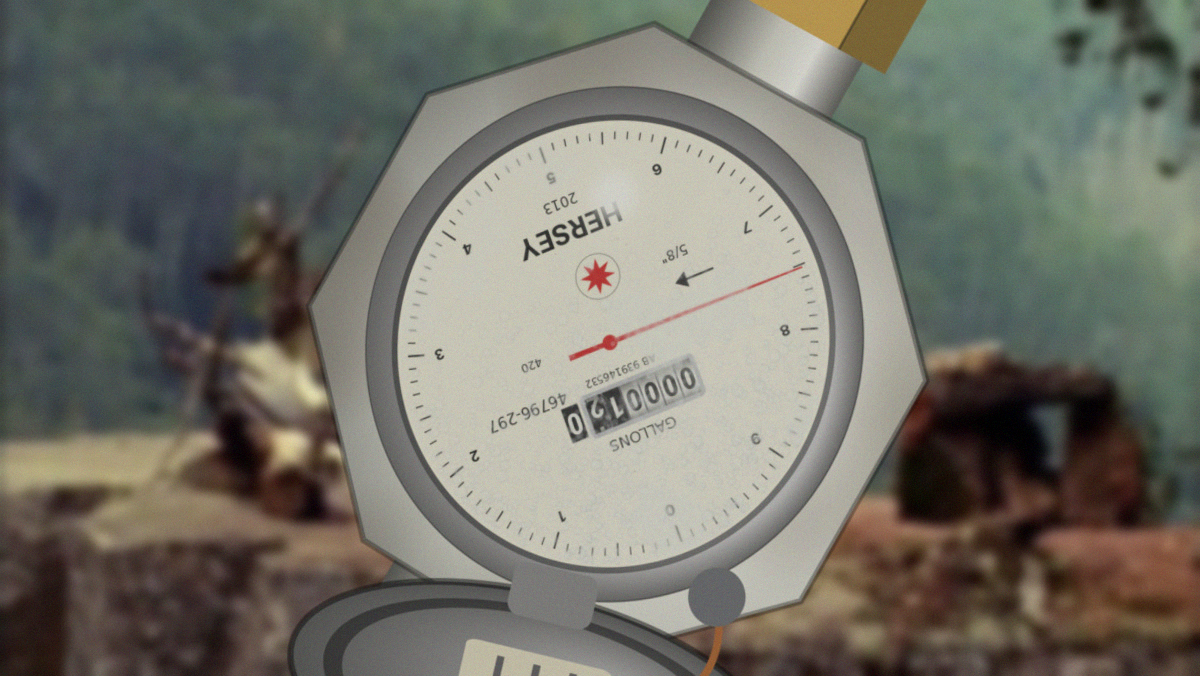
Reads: 117.5,gal
